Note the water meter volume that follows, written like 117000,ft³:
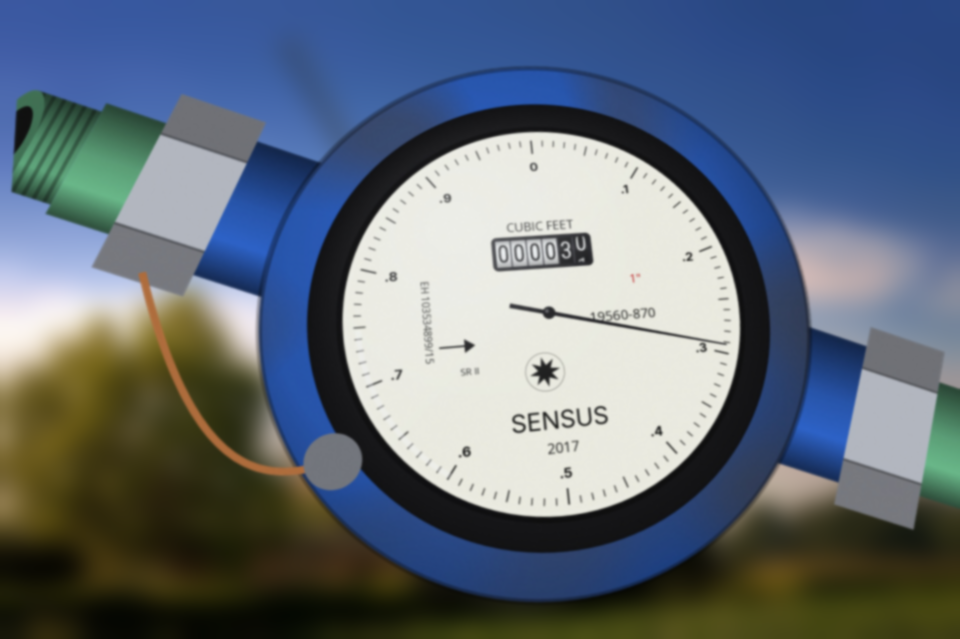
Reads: 30.29,ft³
